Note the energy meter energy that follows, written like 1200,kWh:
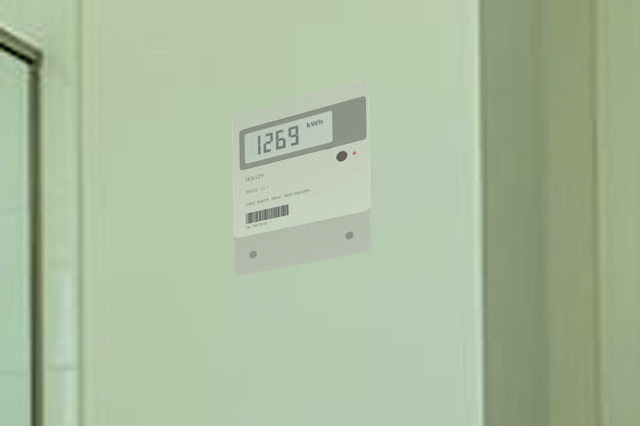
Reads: 1269,kWh
